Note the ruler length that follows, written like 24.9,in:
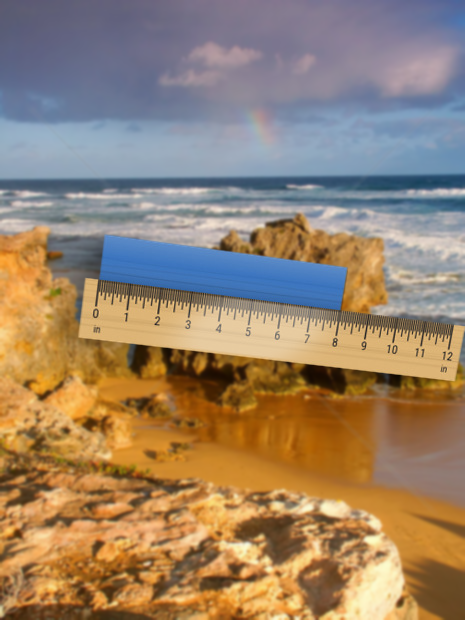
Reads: 8,in
